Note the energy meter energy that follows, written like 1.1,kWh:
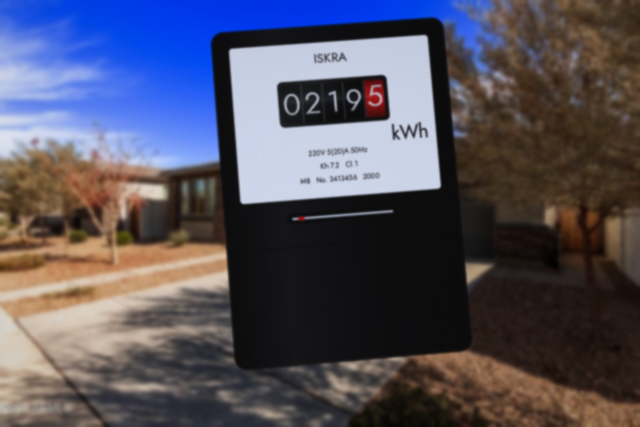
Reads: 219.5,kWh
